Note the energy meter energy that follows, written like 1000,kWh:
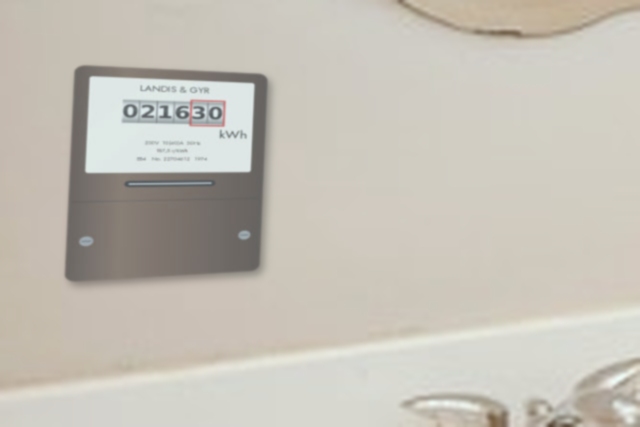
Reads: 216.30,kWh
